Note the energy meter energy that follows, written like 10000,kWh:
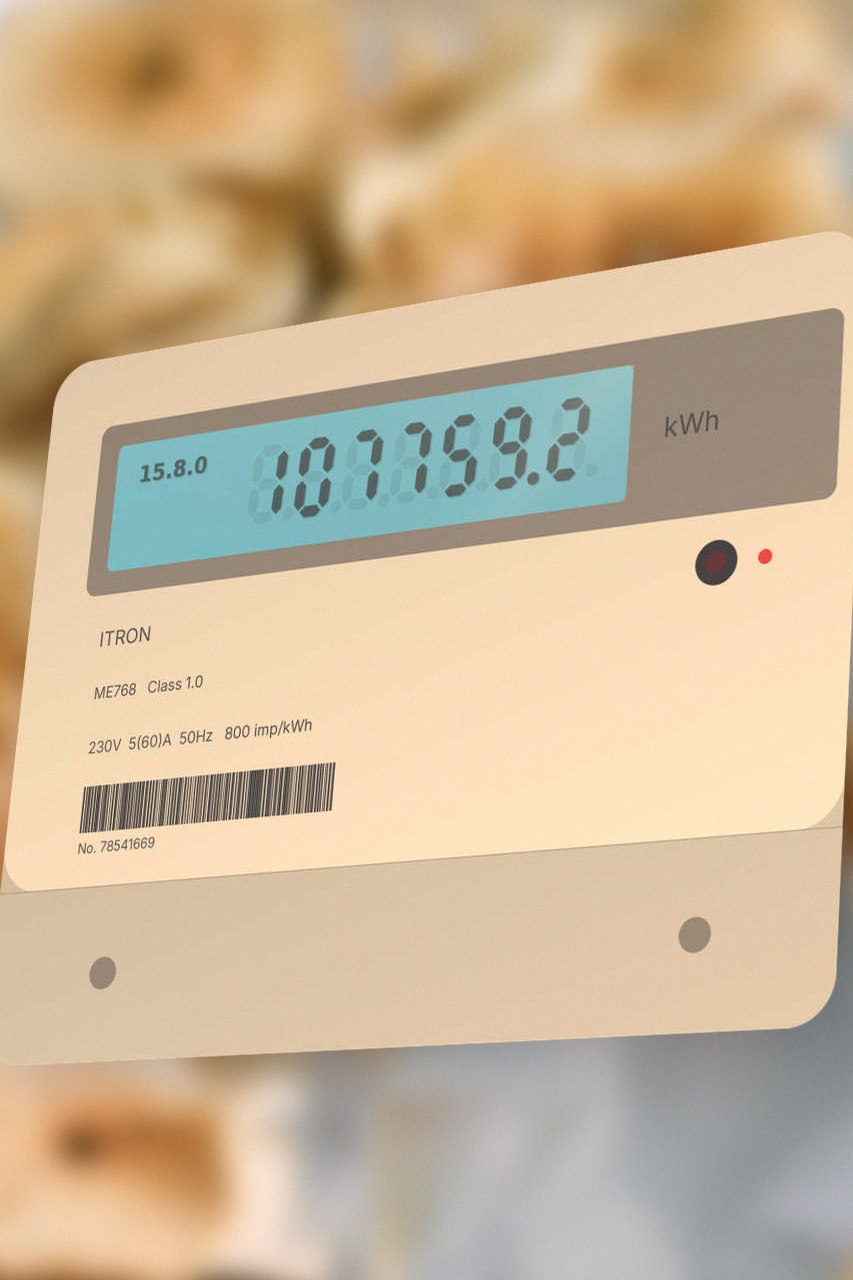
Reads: 107759.2,kWh
